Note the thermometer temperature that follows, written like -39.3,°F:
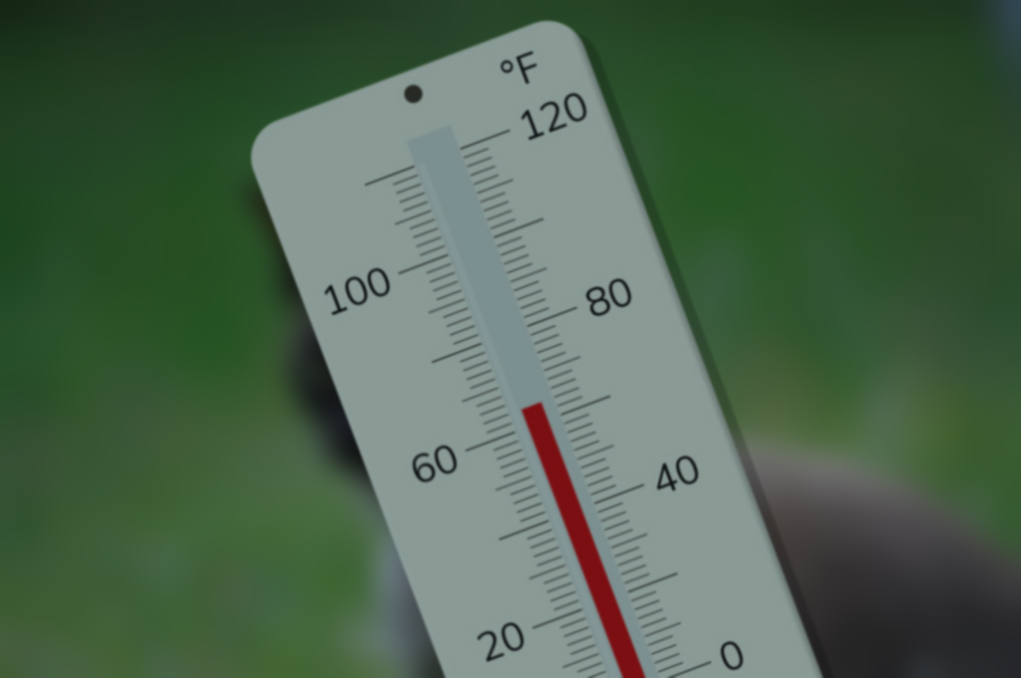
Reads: 64,°F
